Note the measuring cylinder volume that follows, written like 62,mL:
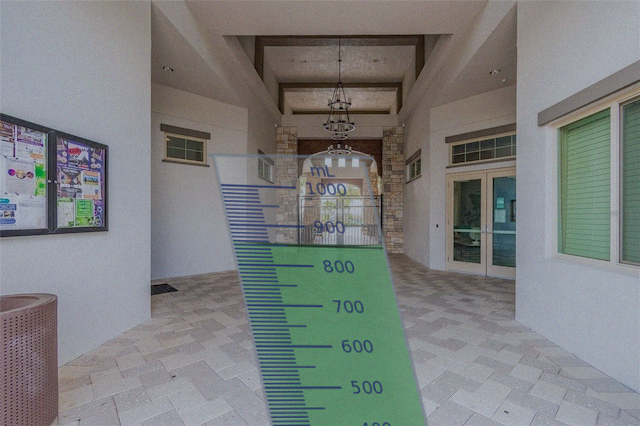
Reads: 850,mL
